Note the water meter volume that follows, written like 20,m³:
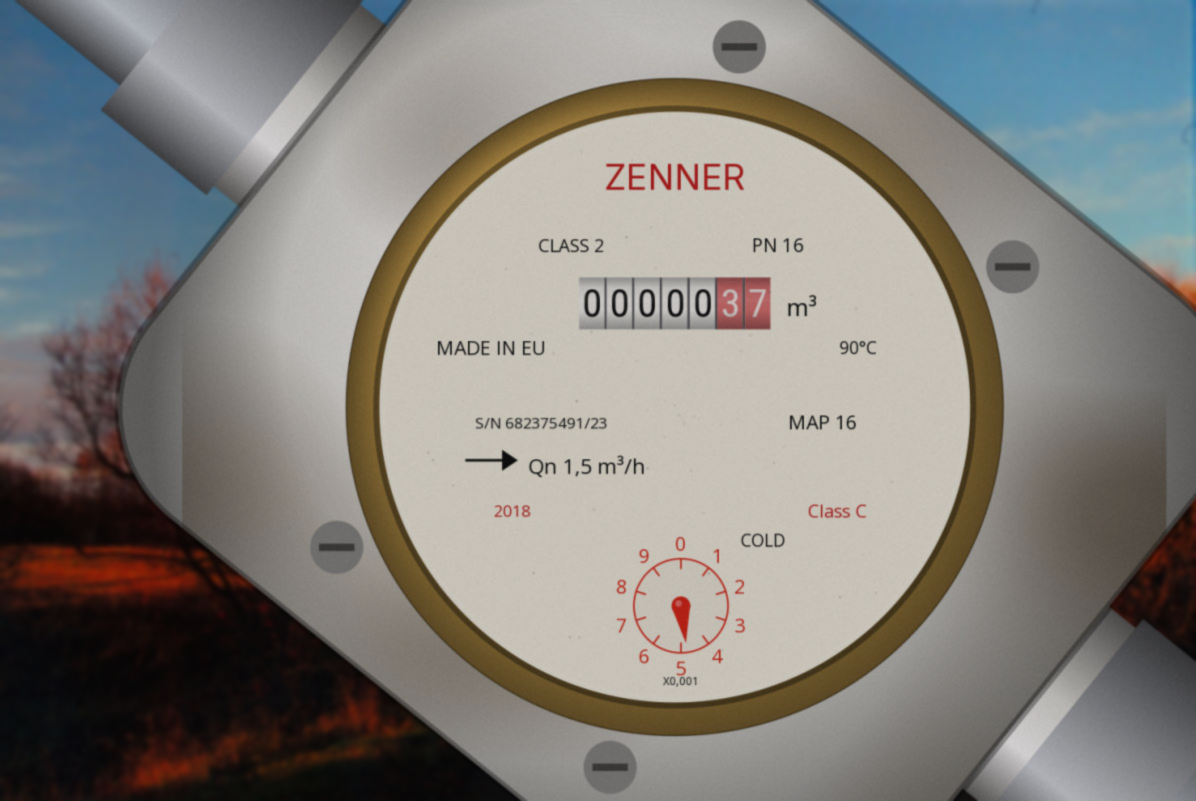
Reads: 0.374,m³
